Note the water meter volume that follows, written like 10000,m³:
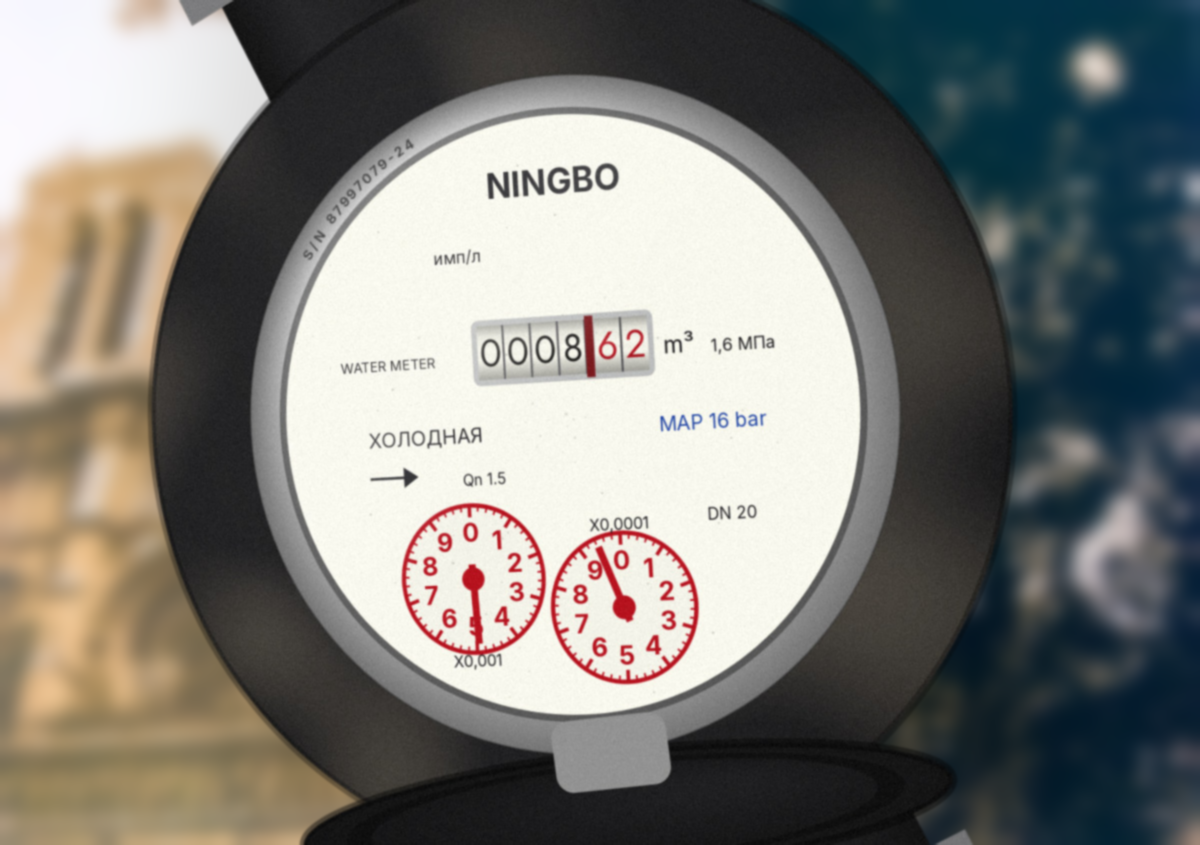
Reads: 8.6249,m³
